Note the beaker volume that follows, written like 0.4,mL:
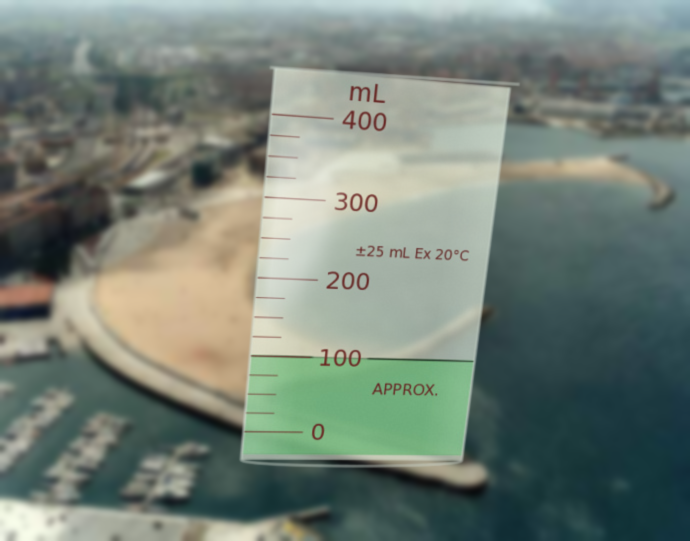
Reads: 100,mL
